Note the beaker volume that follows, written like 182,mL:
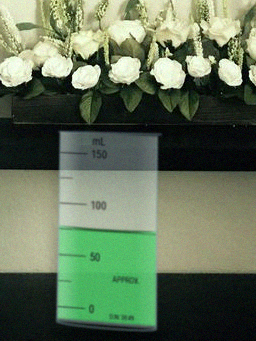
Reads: 75,mL
